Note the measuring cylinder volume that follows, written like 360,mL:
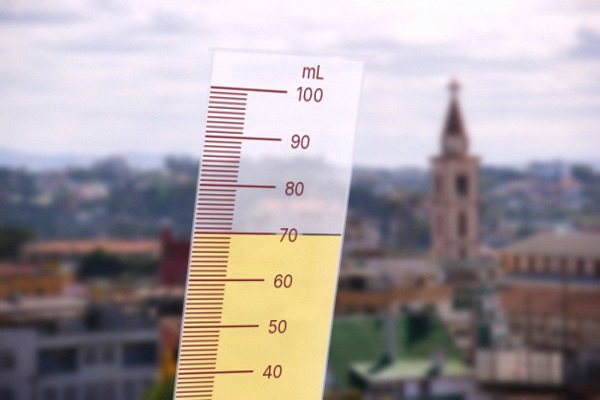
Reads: 70,mL
